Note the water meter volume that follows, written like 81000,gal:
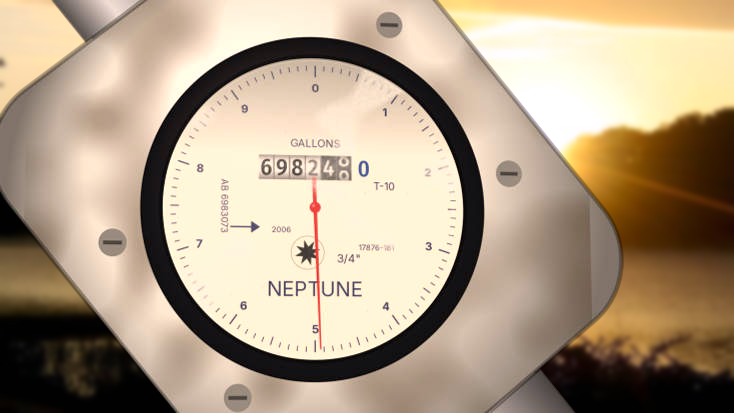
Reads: 6982484.9,gal
